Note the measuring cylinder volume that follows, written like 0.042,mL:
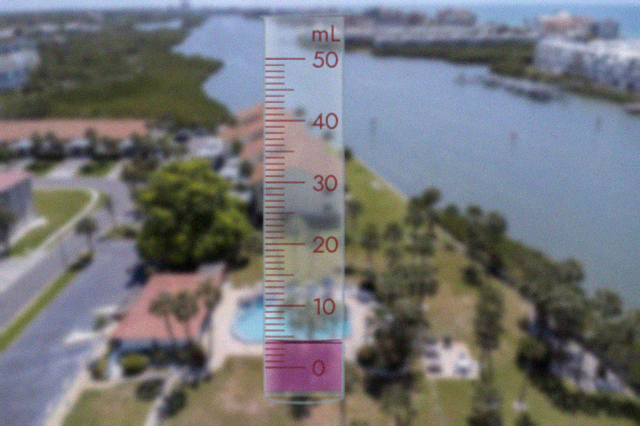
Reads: 4,mL
